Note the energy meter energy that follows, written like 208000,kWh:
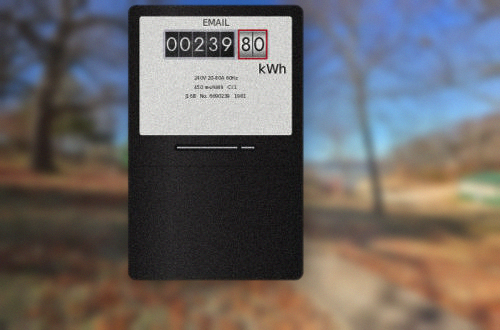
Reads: 239.80,kWh
